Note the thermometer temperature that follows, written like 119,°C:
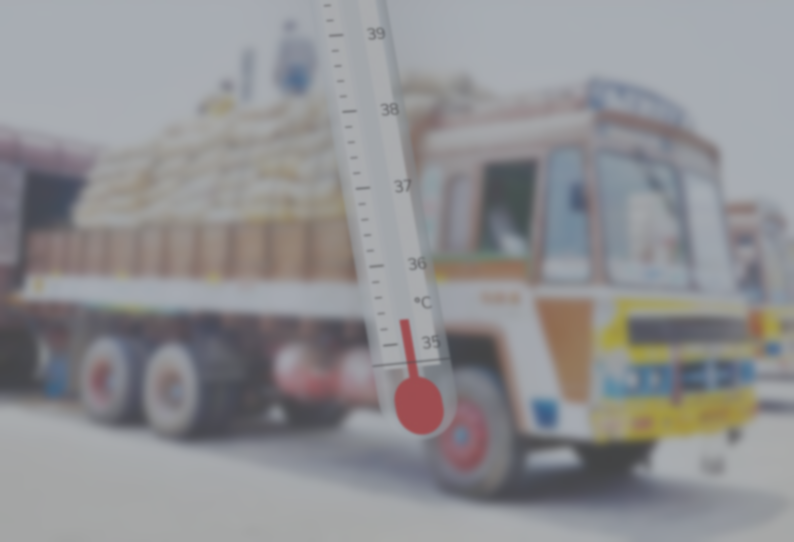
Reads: 35.3,°C
